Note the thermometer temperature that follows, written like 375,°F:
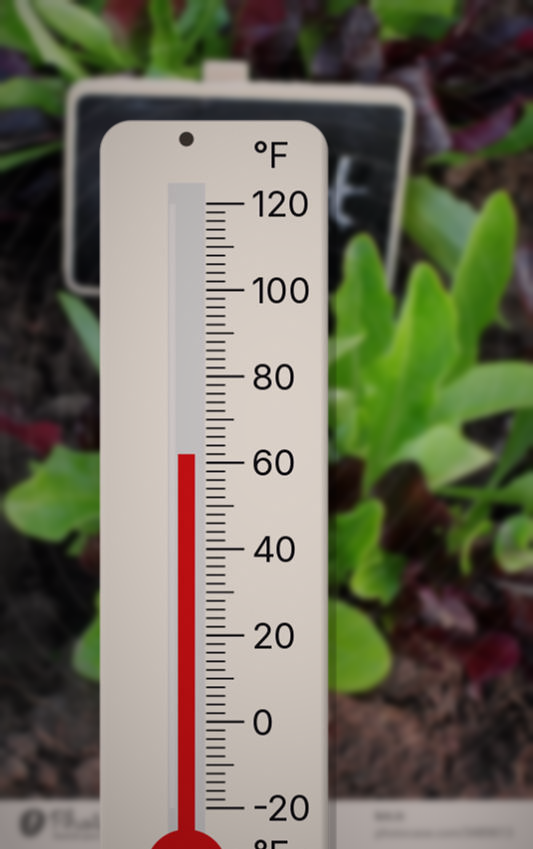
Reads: 62,°F
